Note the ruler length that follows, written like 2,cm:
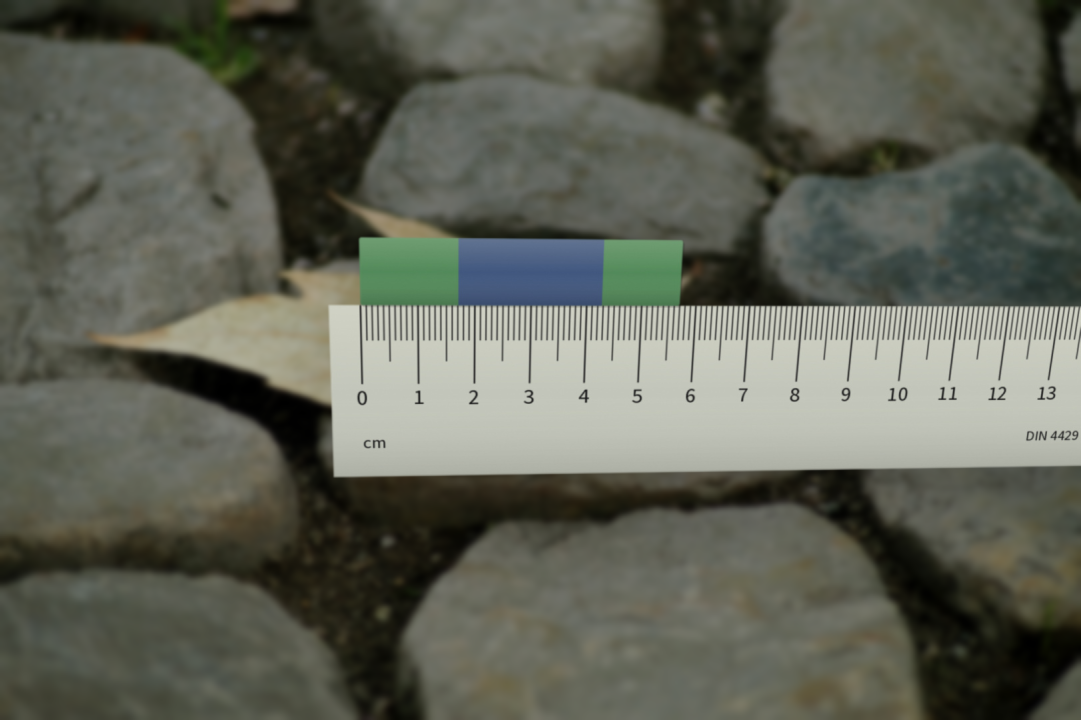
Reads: 5.7,cm
